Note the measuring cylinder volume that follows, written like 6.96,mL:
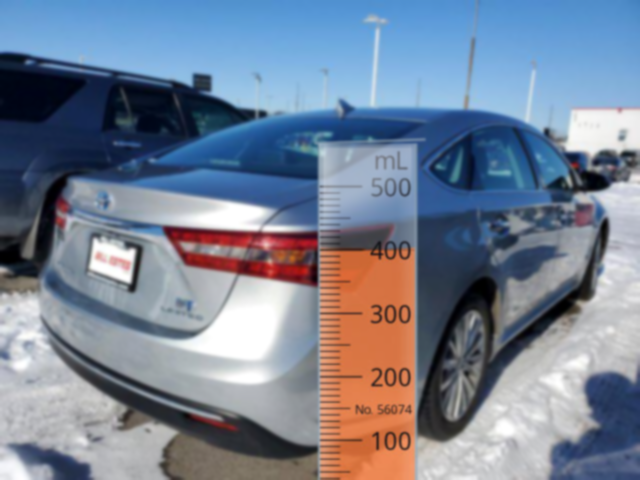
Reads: 400,mL
